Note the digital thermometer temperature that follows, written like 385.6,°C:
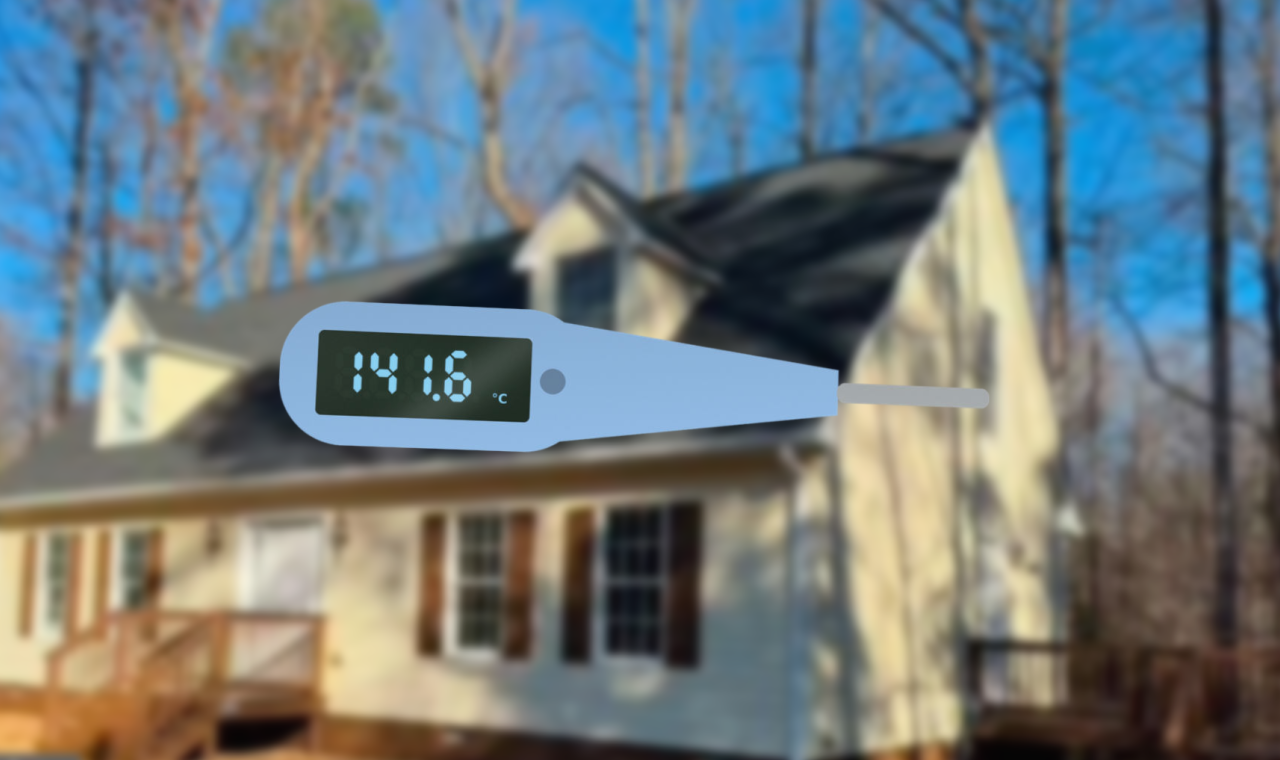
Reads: 141.6,°C
